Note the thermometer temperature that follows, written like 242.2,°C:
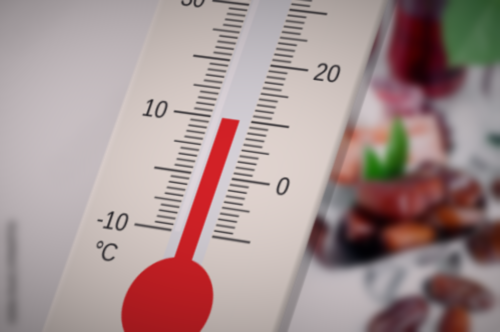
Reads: 10,°C
